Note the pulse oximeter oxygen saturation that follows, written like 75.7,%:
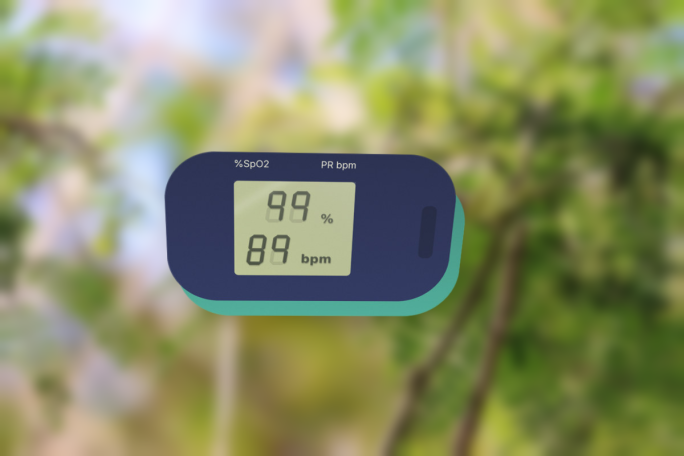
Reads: 99,%
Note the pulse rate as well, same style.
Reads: 89,bpm
